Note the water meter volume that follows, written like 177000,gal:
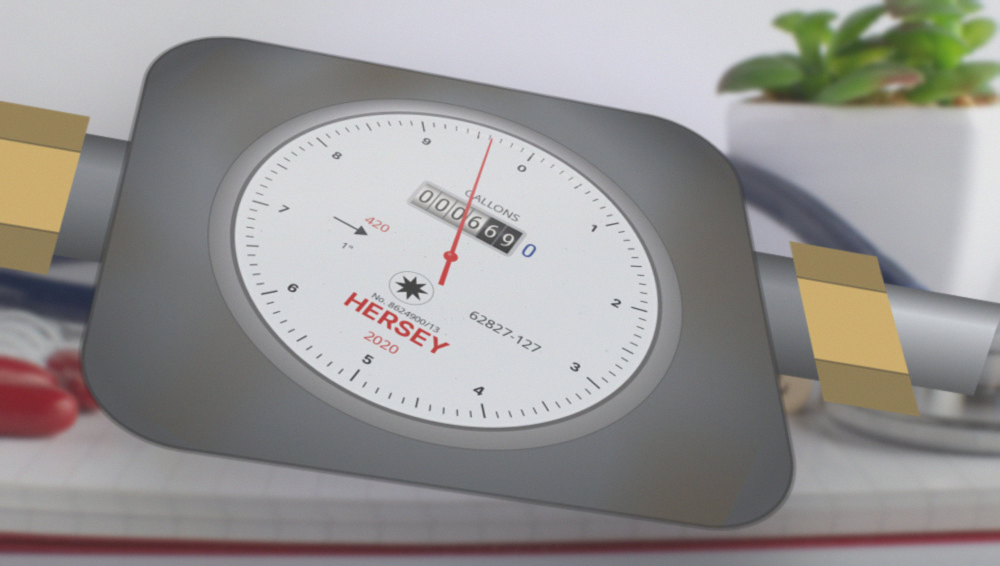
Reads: 6689.6,gal
